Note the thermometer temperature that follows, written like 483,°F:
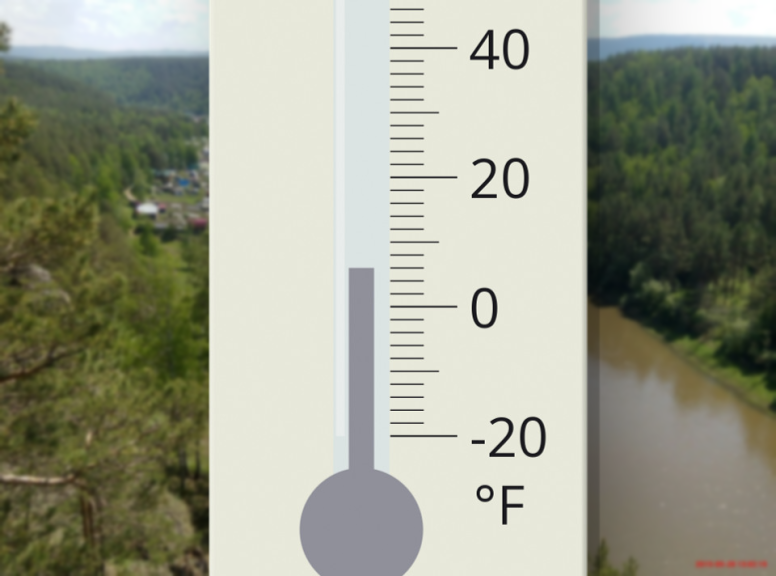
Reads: 6,°F
